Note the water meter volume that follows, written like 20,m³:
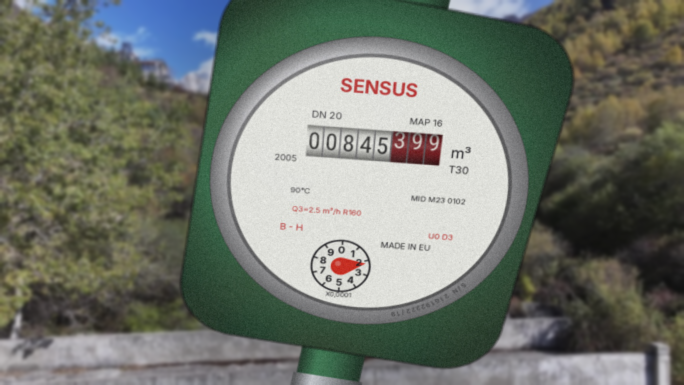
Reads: 845.3992,m³
